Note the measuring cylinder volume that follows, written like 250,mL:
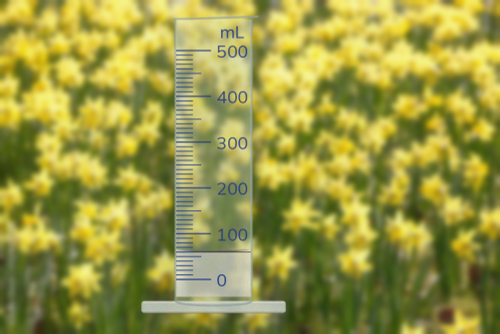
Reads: 60,mL
